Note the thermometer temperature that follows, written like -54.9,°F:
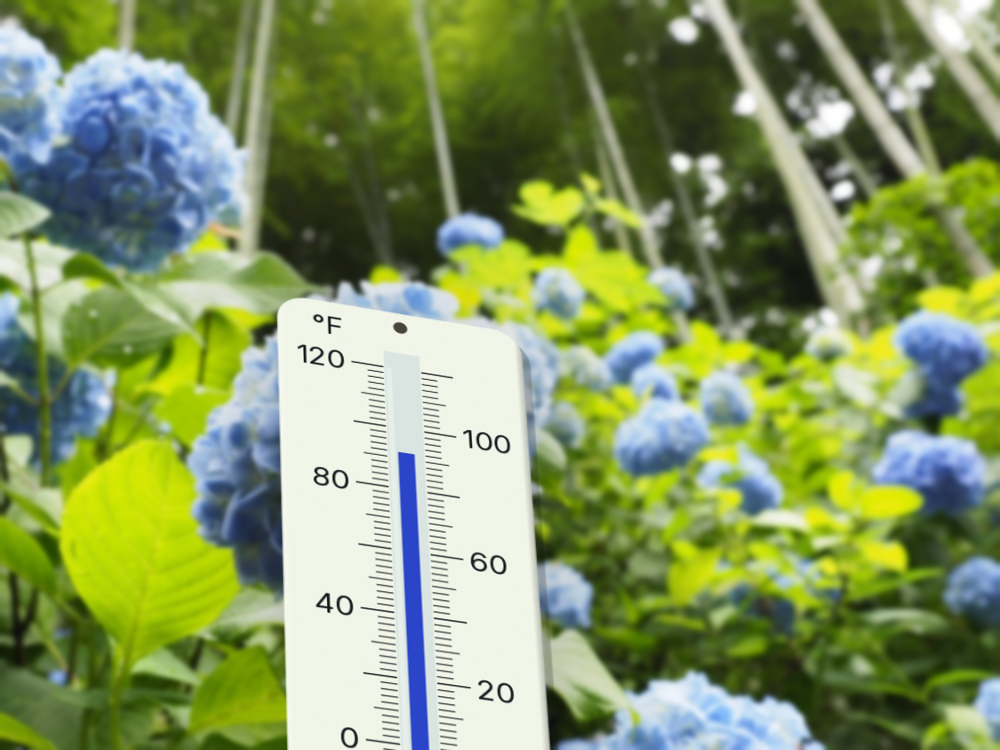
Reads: 92,°F
